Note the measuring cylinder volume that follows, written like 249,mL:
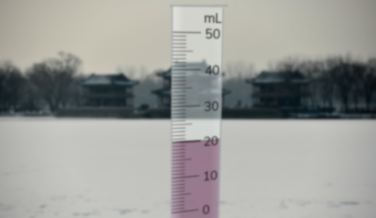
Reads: 20,mL
